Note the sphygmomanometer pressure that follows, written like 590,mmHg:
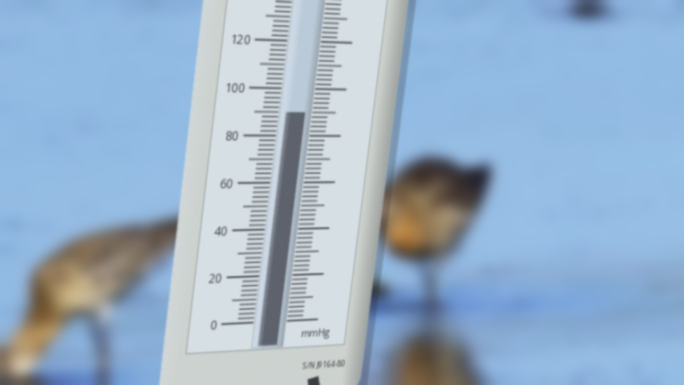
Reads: 90,mmHg
